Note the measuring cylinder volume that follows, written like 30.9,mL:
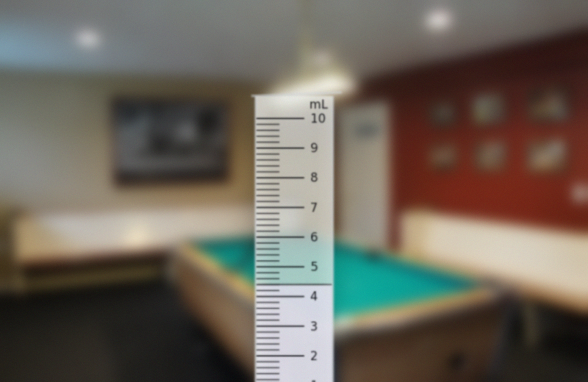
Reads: 4.4,mL
